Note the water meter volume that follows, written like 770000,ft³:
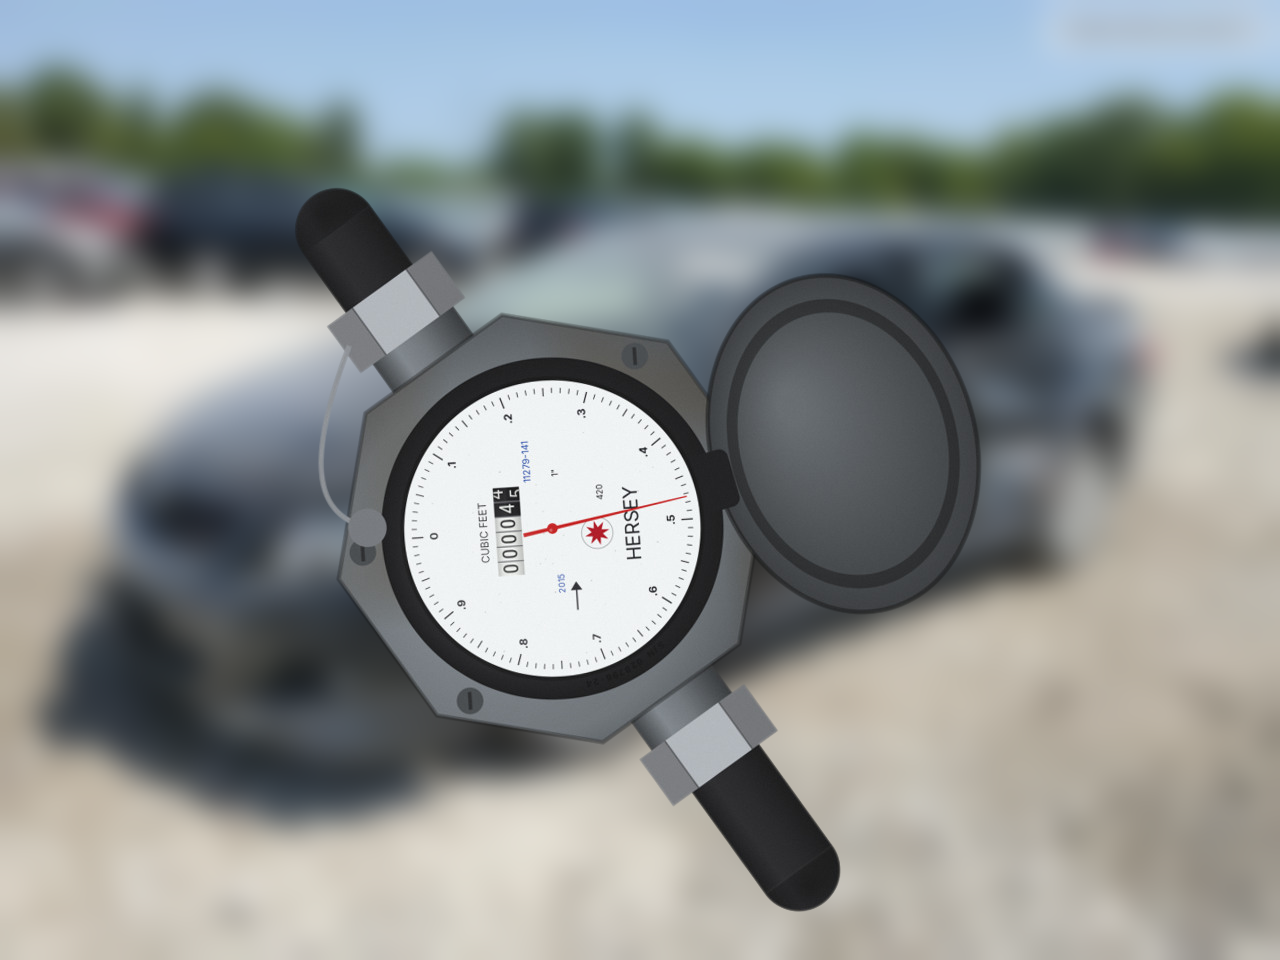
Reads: 44.47,ft³
